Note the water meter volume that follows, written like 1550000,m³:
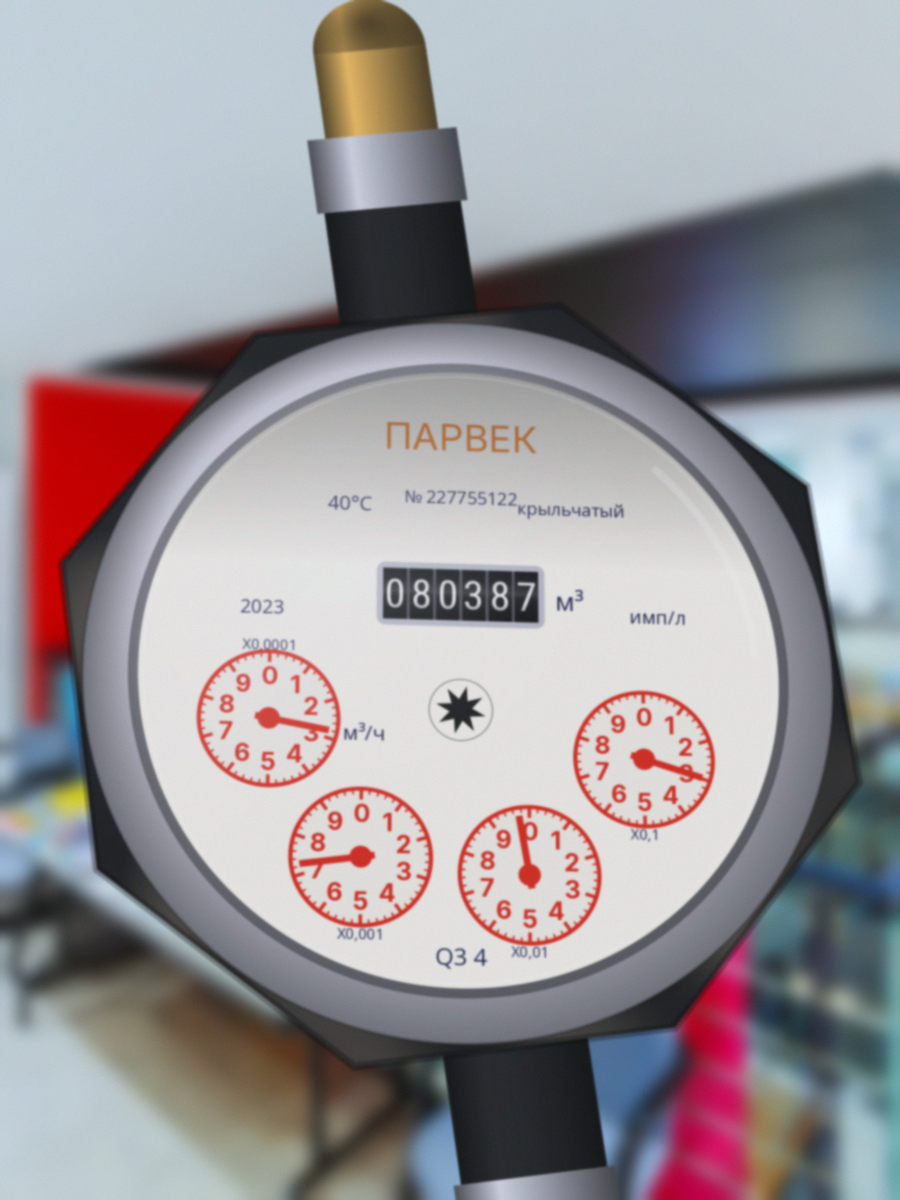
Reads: 80387.2972,m³
